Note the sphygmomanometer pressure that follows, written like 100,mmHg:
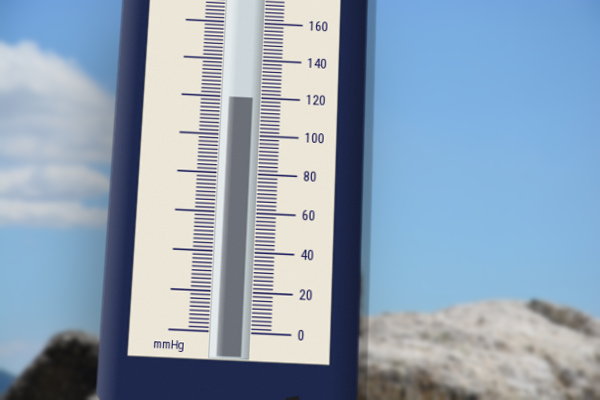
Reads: 120,mmHg
